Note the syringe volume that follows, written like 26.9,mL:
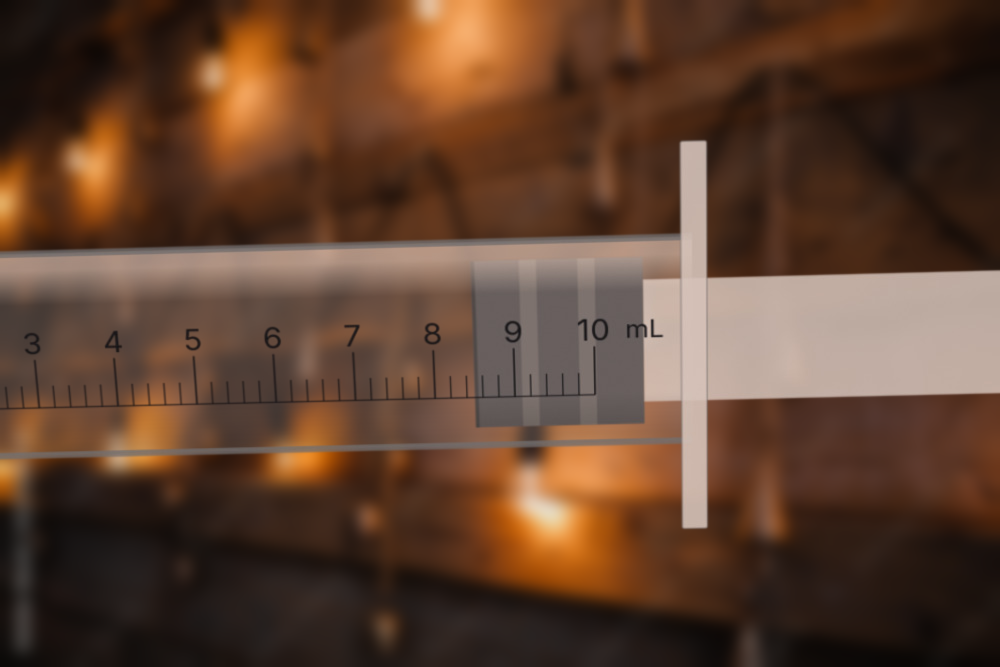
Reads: 8.5,mL
